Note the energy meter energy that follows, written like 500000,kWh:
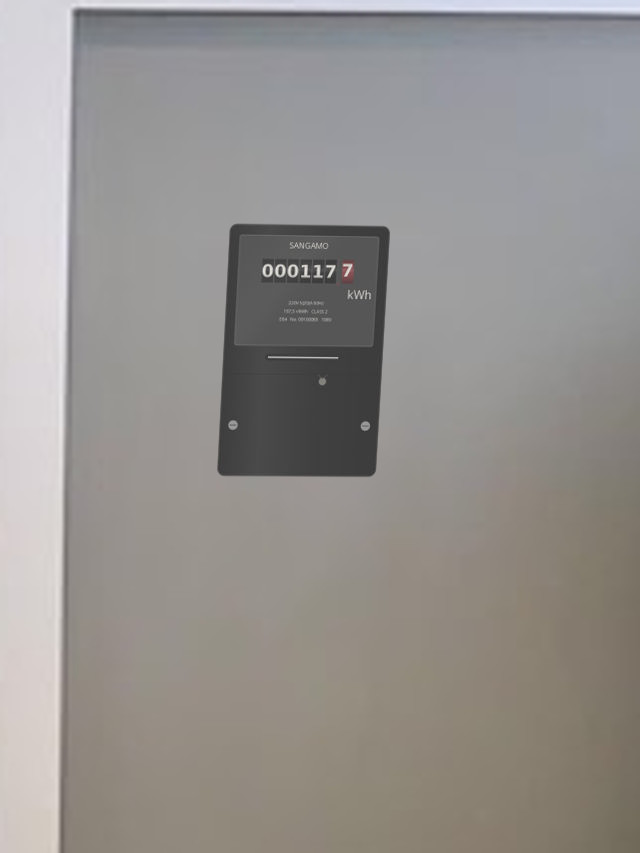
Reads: 117.7,kWh
